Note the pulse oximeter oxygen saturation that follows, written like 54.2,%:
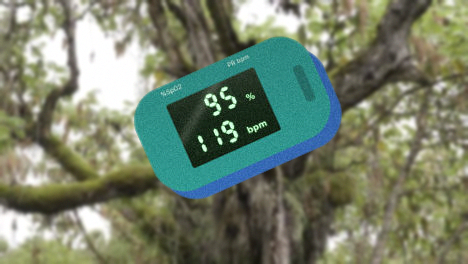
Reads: 95,%
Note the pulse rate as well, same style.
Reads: 119,bpm
